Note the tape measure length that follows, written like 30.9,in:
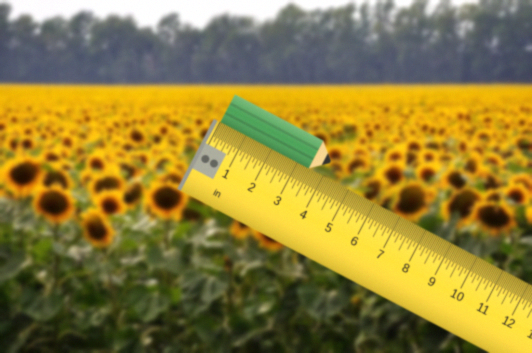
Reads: 4,in
